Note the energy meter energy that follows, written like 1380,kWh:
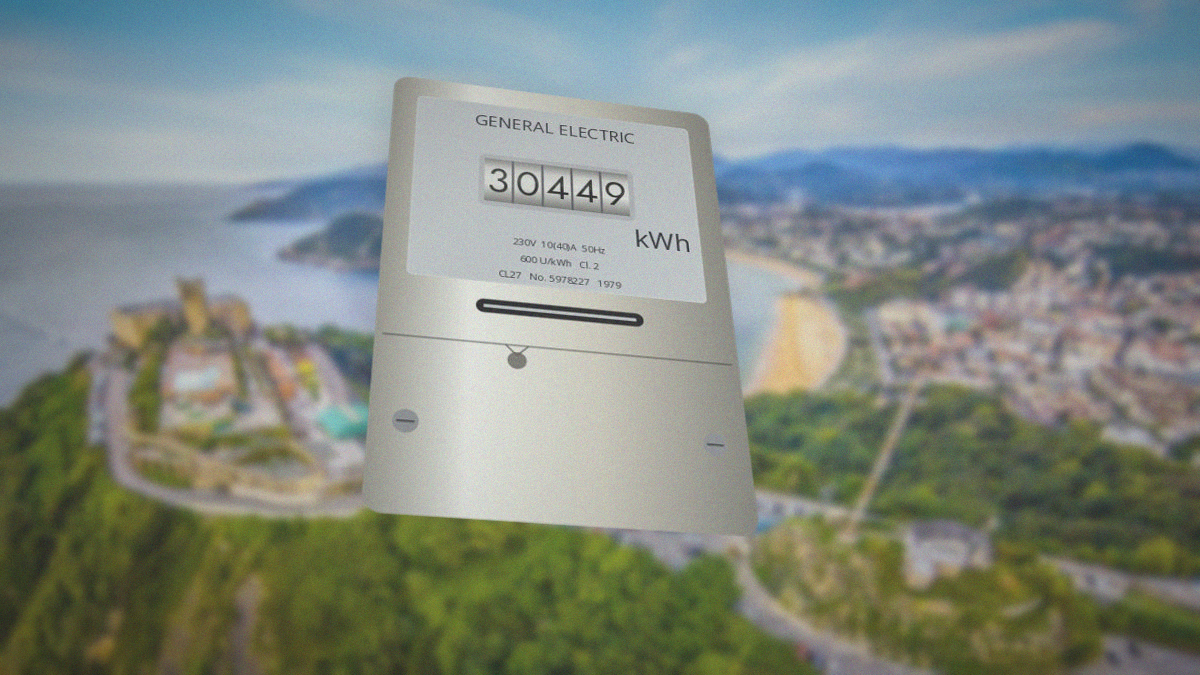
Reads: 30449,kWh
